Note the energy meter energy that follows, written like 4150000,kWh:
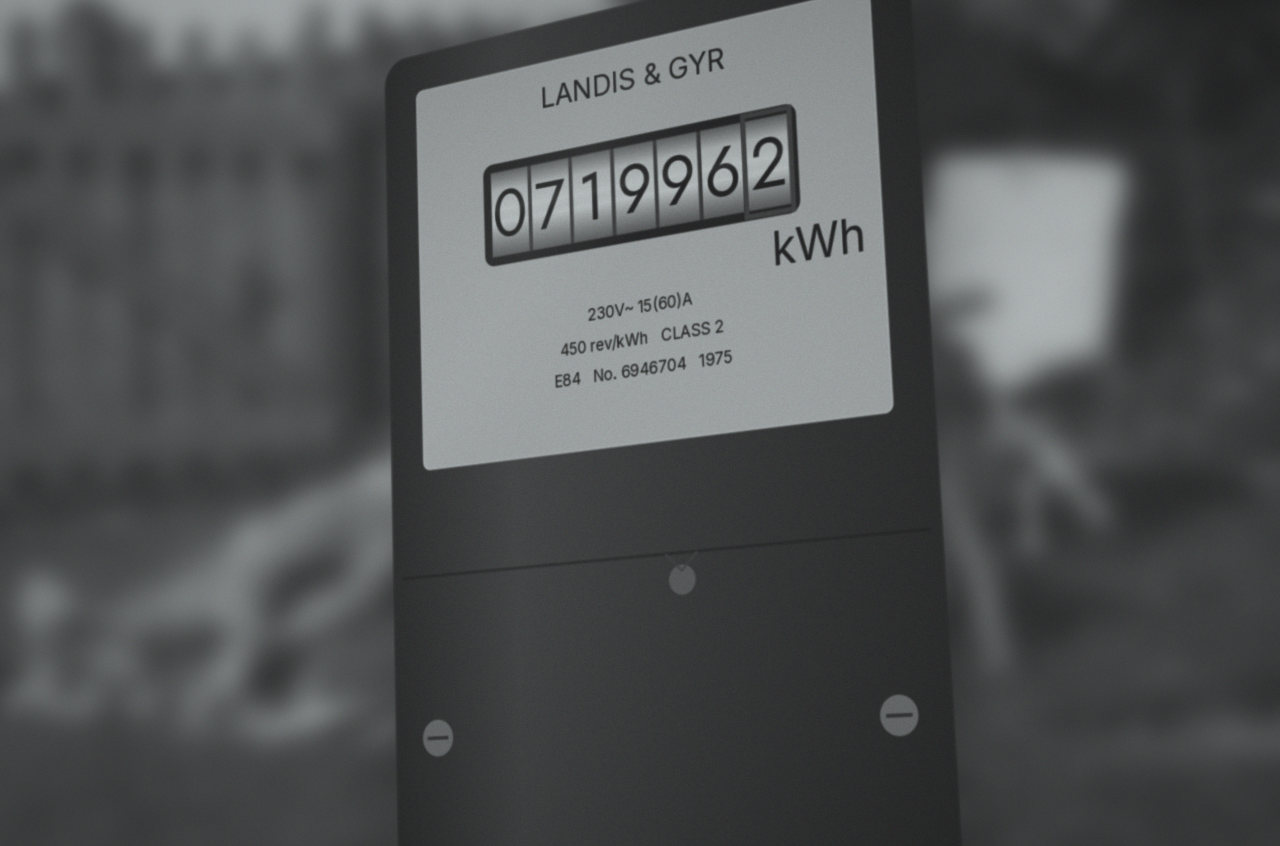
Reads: 71996.2,kWh
